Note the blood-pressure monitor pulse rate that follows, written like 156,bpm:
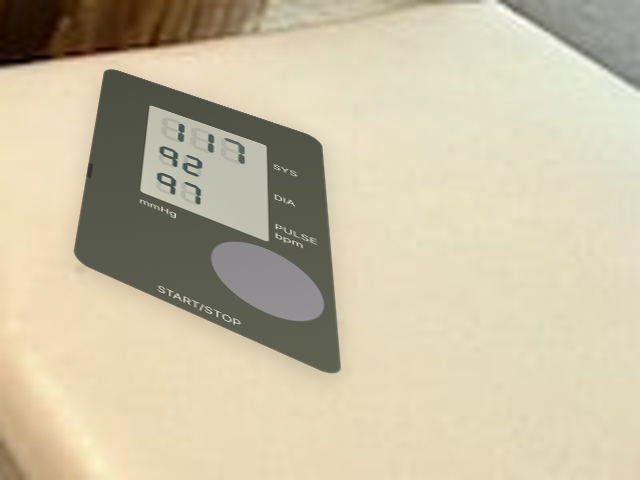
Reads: 97,bpm
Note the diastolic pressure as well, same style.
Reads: 92,mmHg
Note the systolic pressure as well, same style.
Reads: 117,mmHg
